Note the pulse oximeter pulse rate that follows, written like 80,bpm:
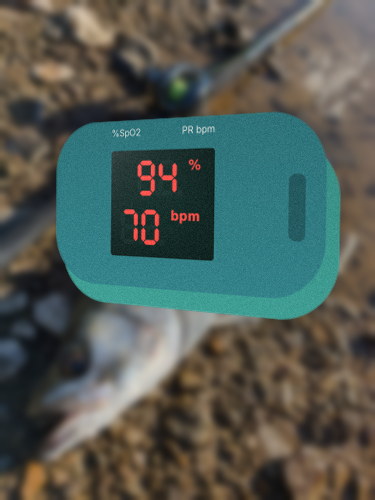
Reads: 70,bpm
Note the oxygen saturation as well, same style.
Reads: 94,%
